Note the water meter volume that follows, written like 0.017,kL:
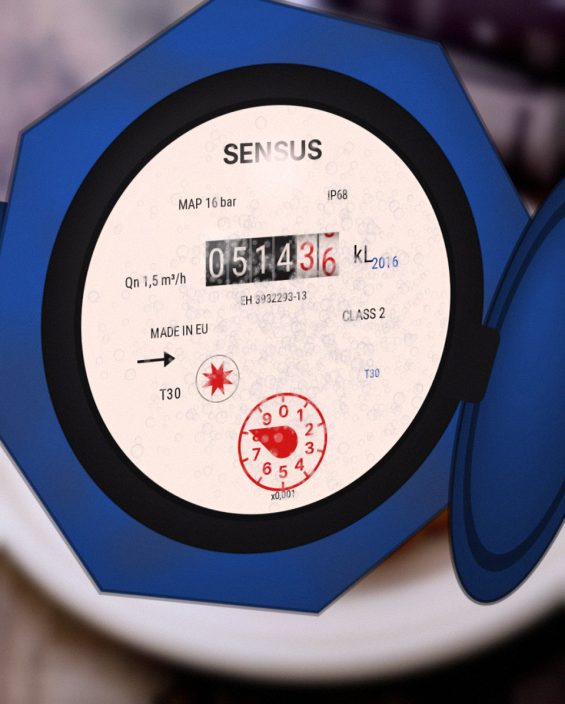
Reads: 514.358,kL
